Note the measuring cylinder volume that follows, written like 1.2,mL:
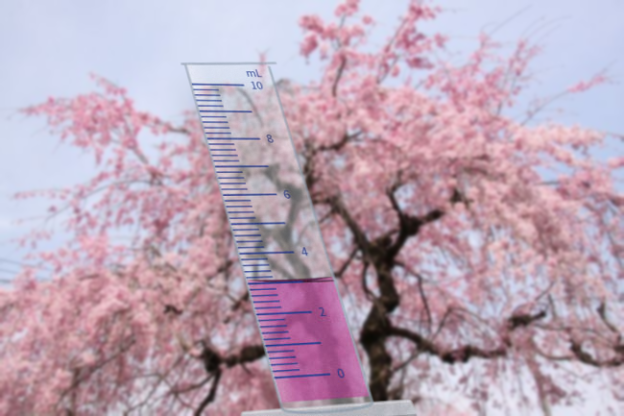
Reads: 3,mL
